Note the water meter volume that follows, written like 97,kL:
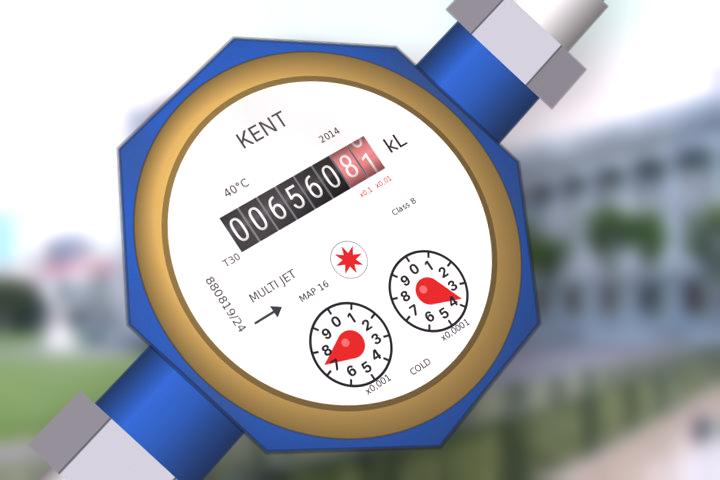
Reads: 6560.8073,kL
